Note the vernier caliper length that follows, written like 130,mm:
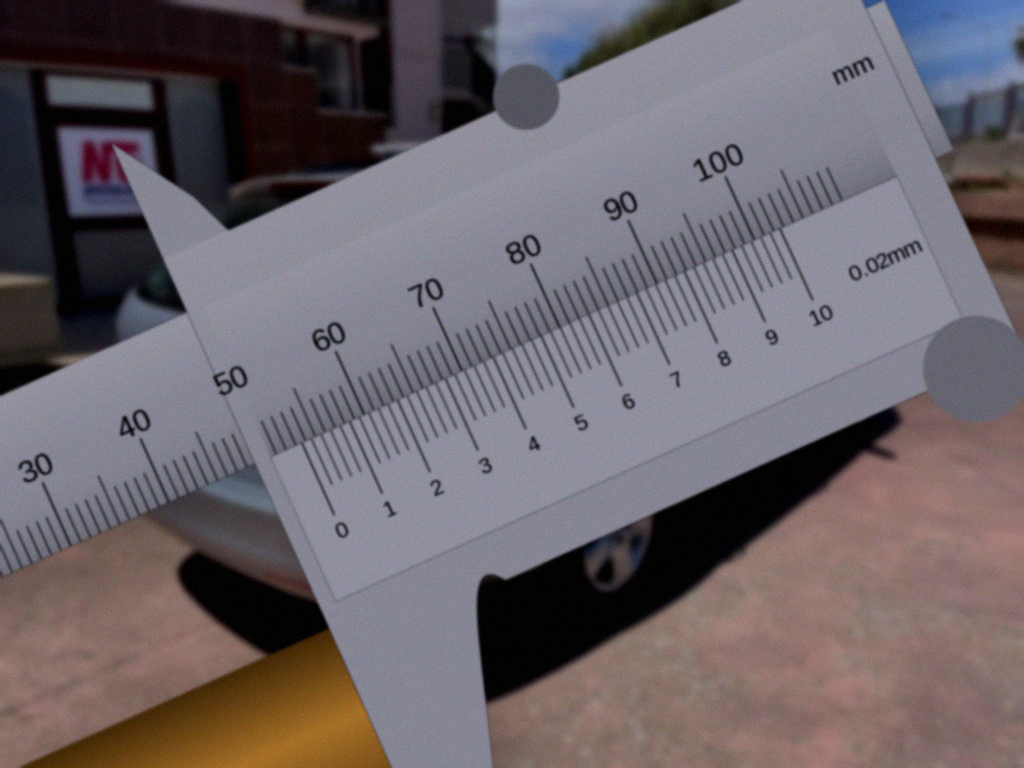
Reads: 53.6,mm
